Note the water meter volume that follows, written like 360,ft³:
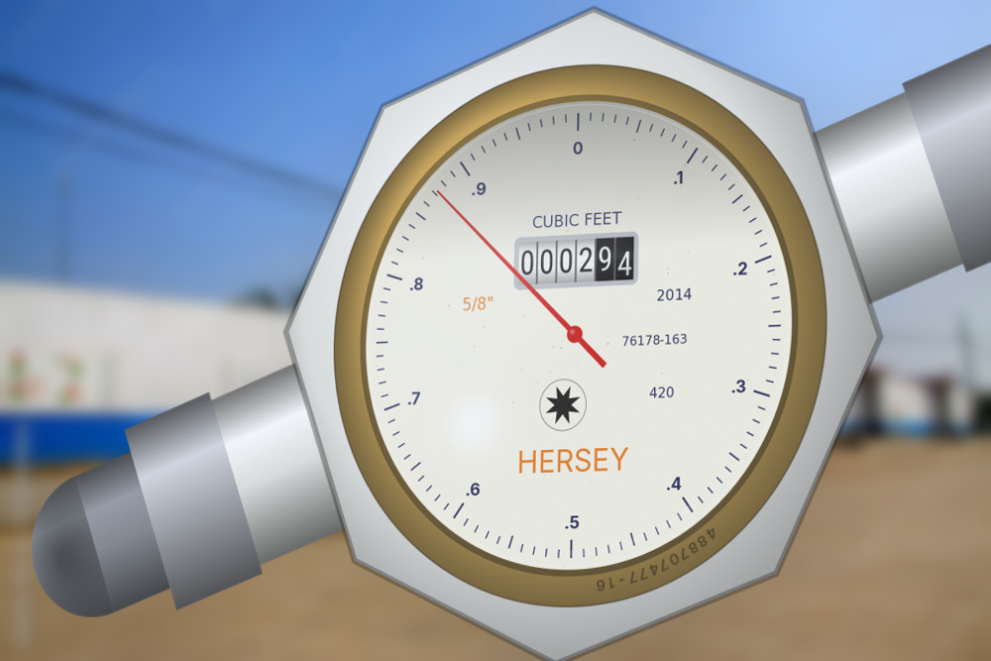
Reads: 293.87,ft³
